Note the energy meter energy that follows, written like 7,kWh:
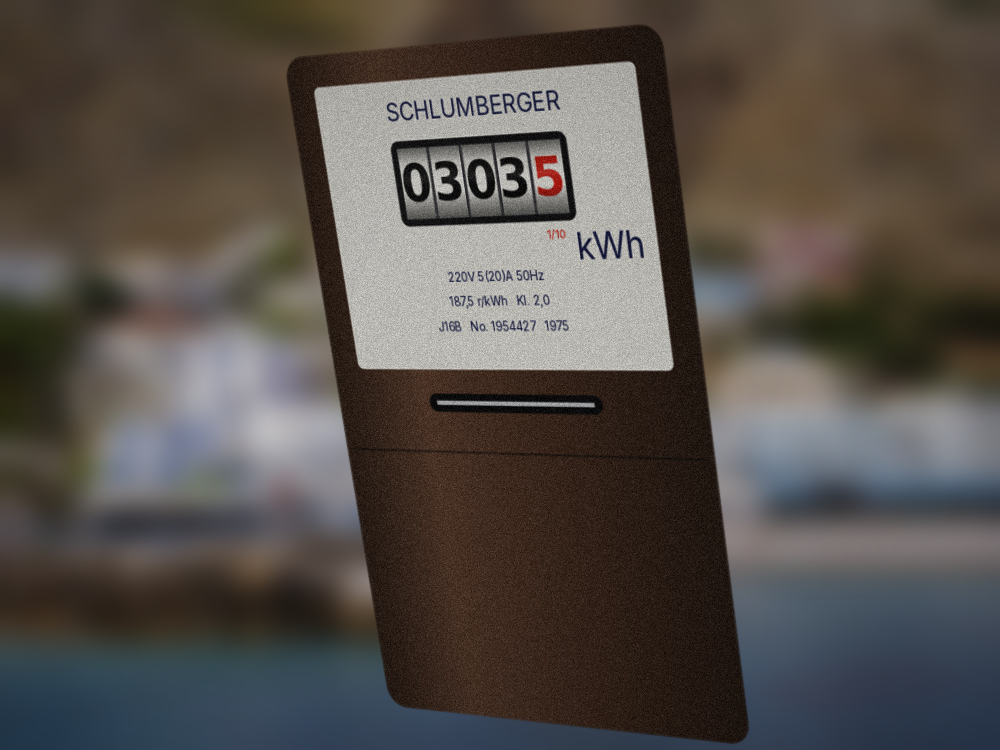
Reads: 303.5,kWh
